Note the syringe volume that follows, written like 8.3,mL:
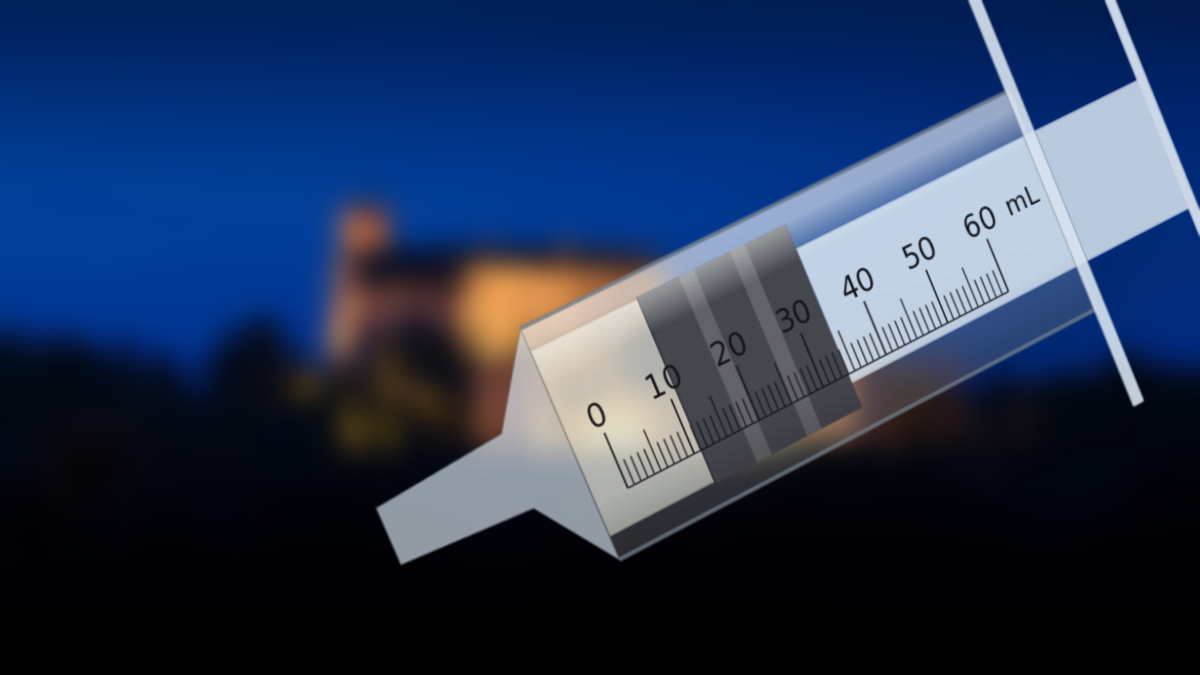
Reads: 11,mL
